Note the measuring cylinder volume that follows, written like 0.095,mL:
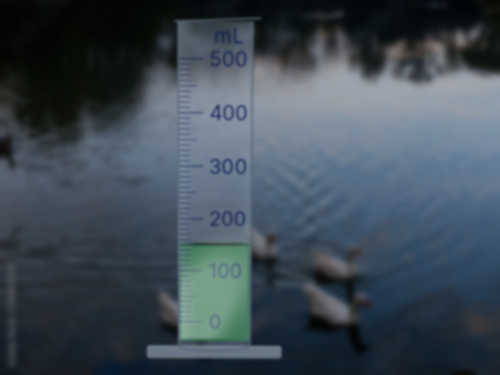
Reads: 150,mL
